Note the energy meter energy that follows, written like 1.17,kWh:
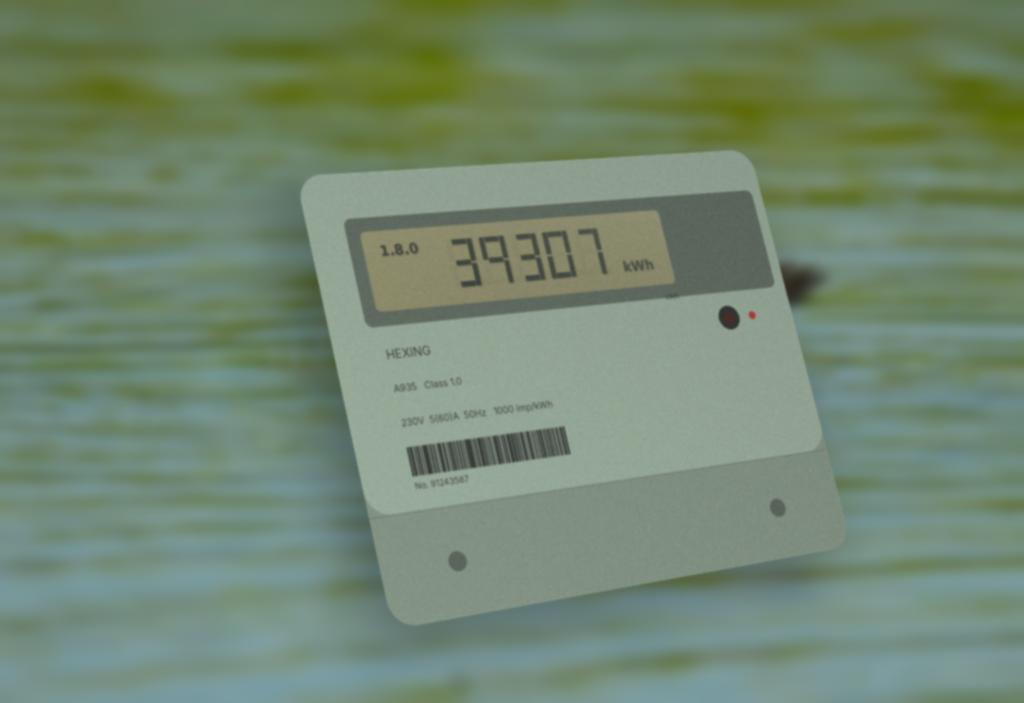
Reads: 39307,kWh
